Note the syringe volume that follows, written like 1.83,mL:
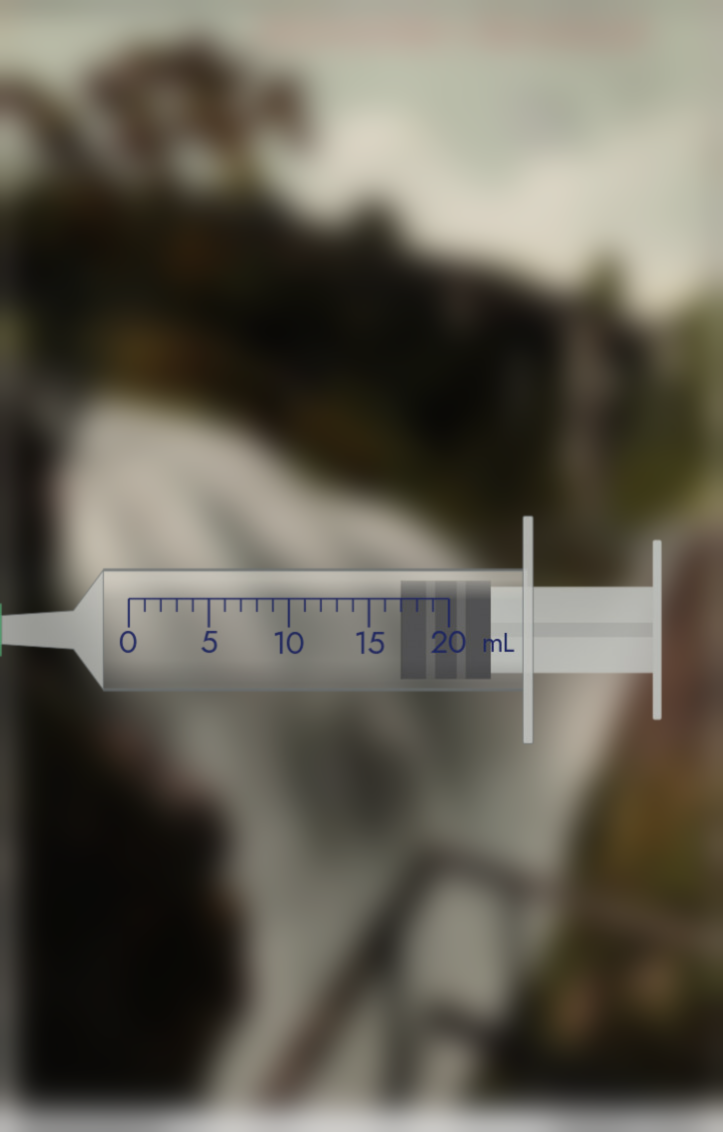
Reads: 17,mL
